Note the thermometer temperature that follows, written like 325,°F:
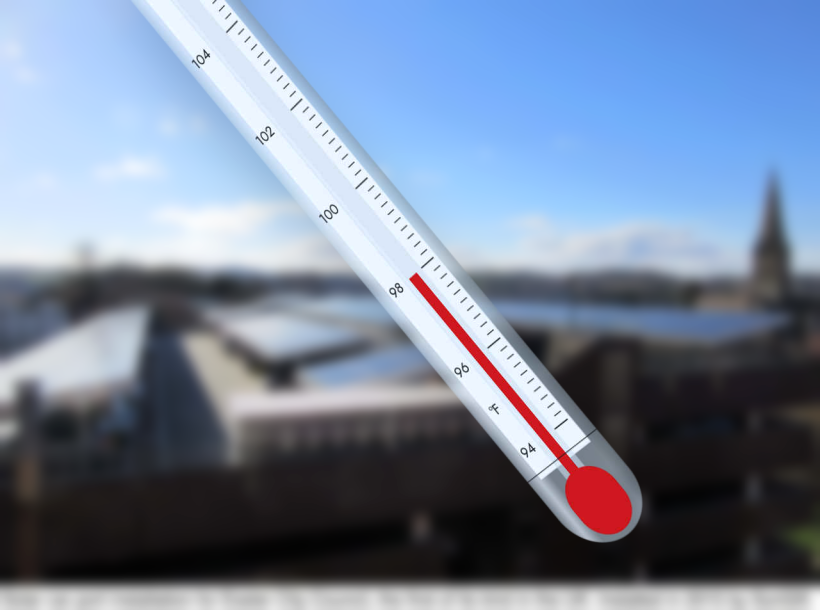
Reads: 98,°F
